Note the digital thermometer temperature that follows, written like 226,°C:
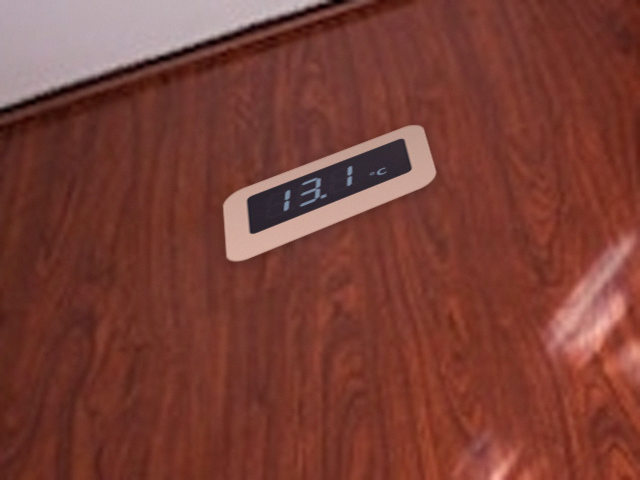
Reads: 13.1,°C
